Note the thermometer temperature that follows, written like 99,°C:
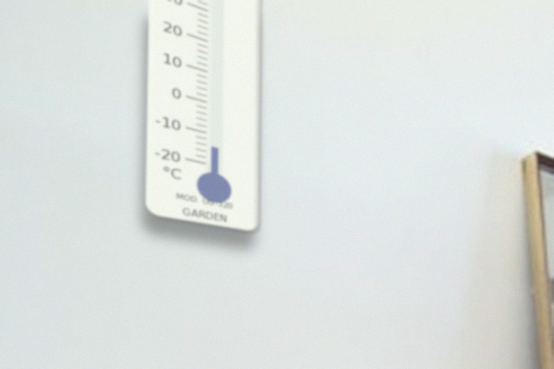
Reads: -14,°C
